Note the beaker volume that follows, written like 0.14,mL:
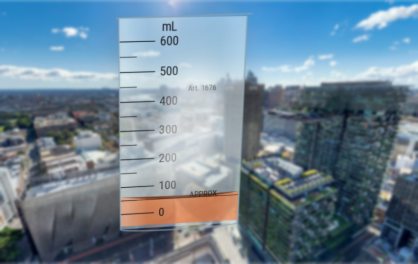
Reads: 50,mL
